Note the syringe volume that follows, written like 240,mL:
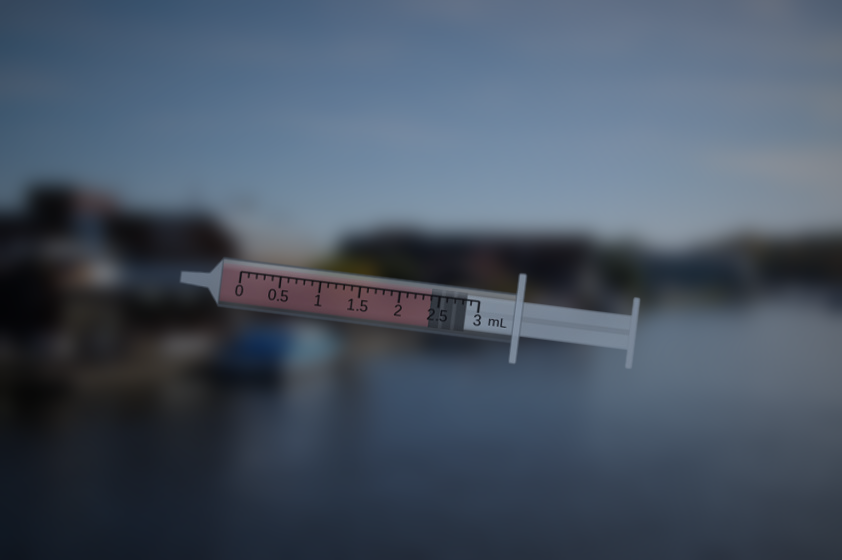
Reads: 2.4,mL
